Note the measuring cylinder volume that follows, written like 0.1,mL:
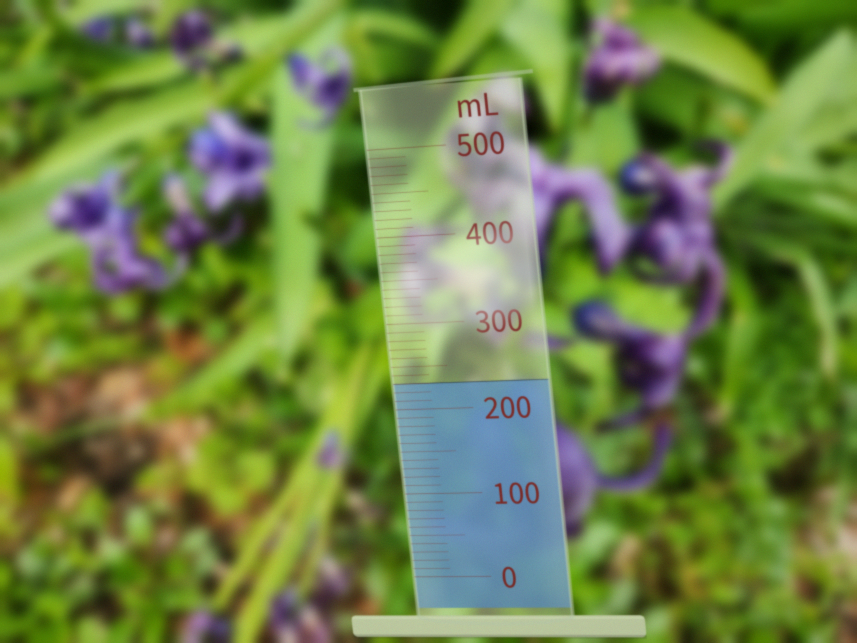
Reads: 230,mL
